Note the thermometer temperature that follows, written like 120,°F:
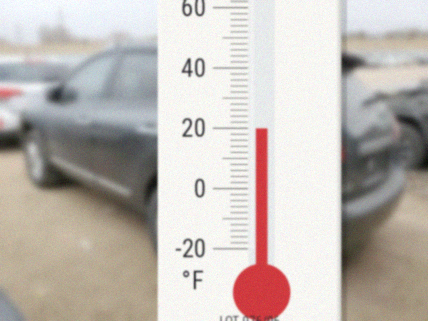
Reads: 20,°F
